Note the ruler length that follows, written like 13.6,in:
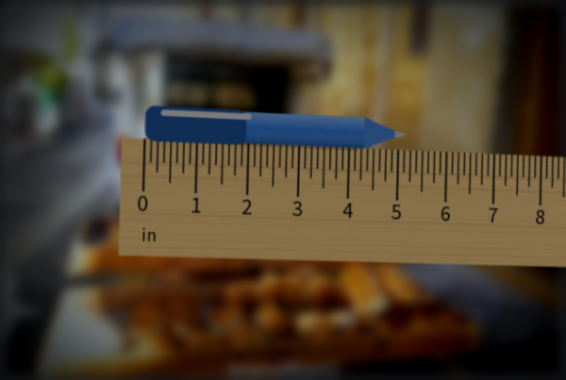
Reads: 5.125,in
